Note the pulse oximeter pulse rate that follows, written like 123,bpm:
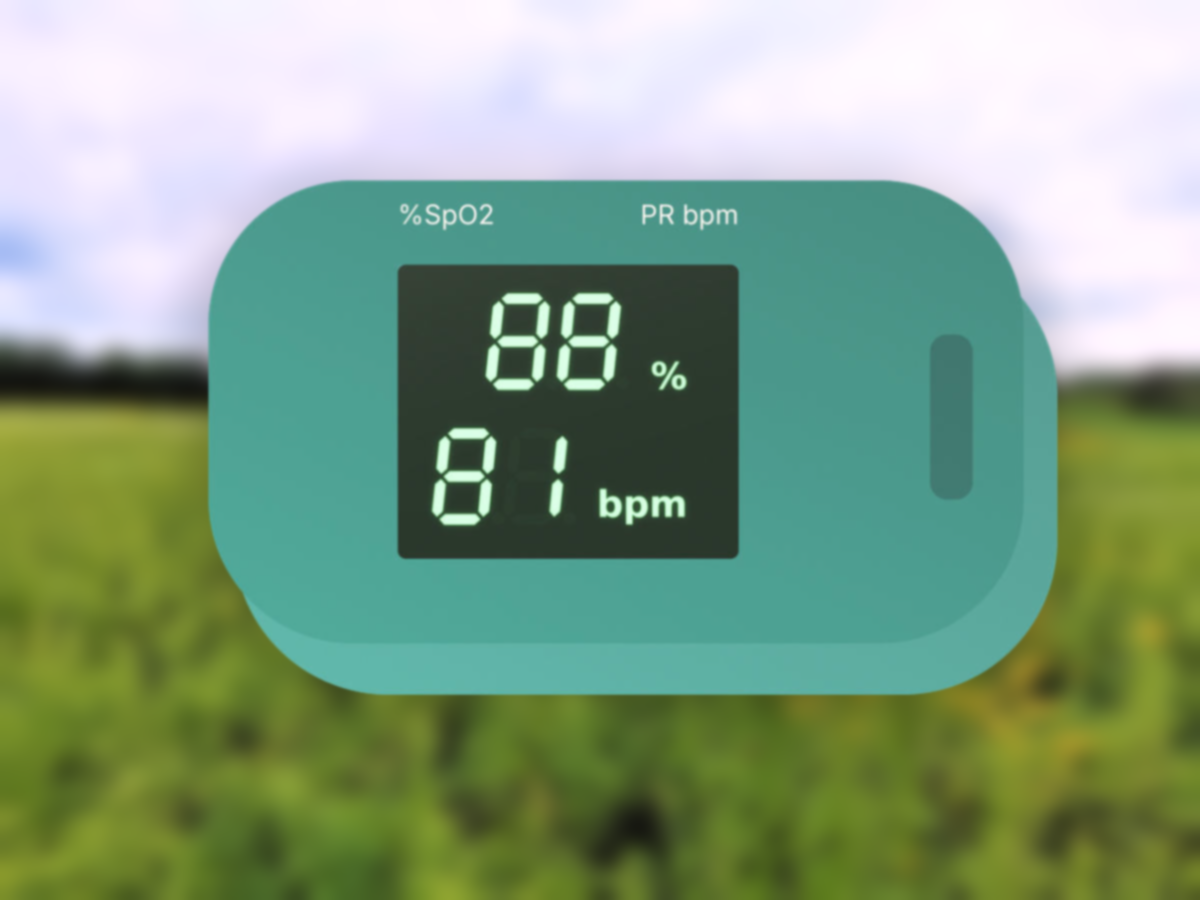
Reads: 81,bpm
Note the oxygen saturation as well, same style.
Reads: 88,%
